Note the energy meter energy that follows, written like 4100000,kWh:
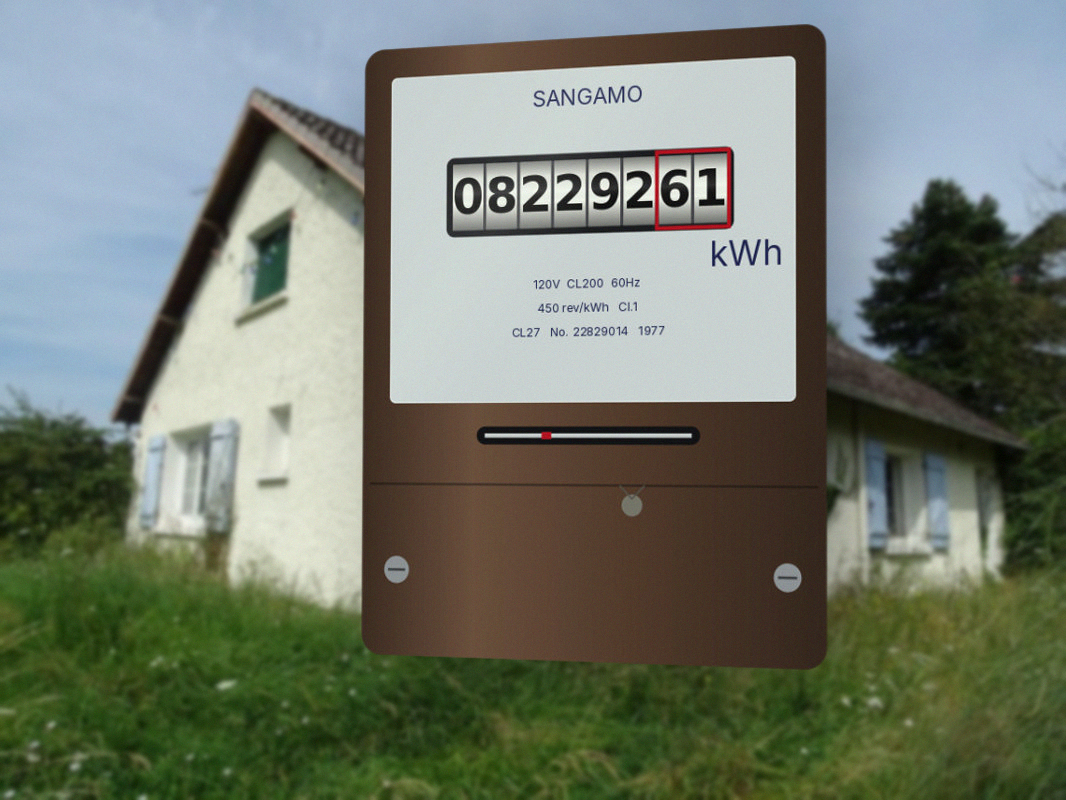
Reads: 82292.61,kWh
